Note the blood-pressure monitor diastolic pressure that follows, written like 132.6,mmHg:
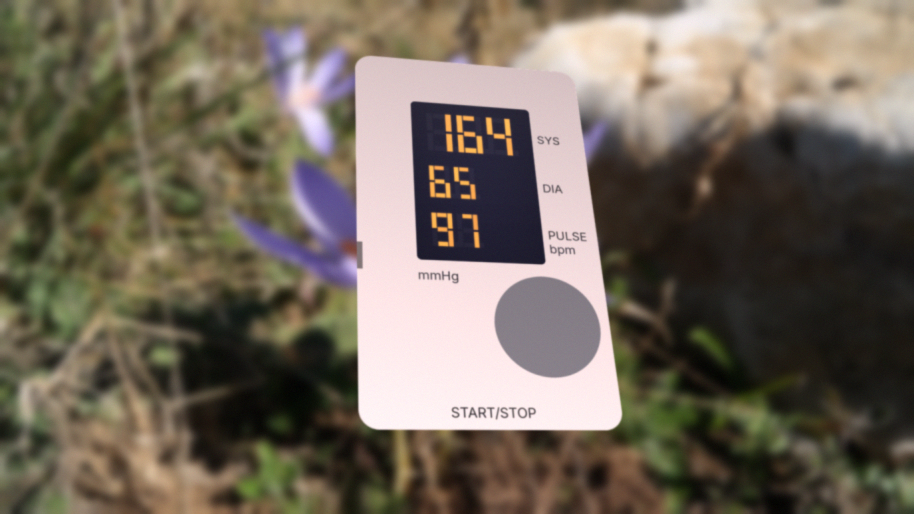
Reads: 65,mmHg
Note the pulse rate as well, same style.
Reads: 97,bpm
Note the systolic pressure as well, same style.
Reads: 164,mmHg
